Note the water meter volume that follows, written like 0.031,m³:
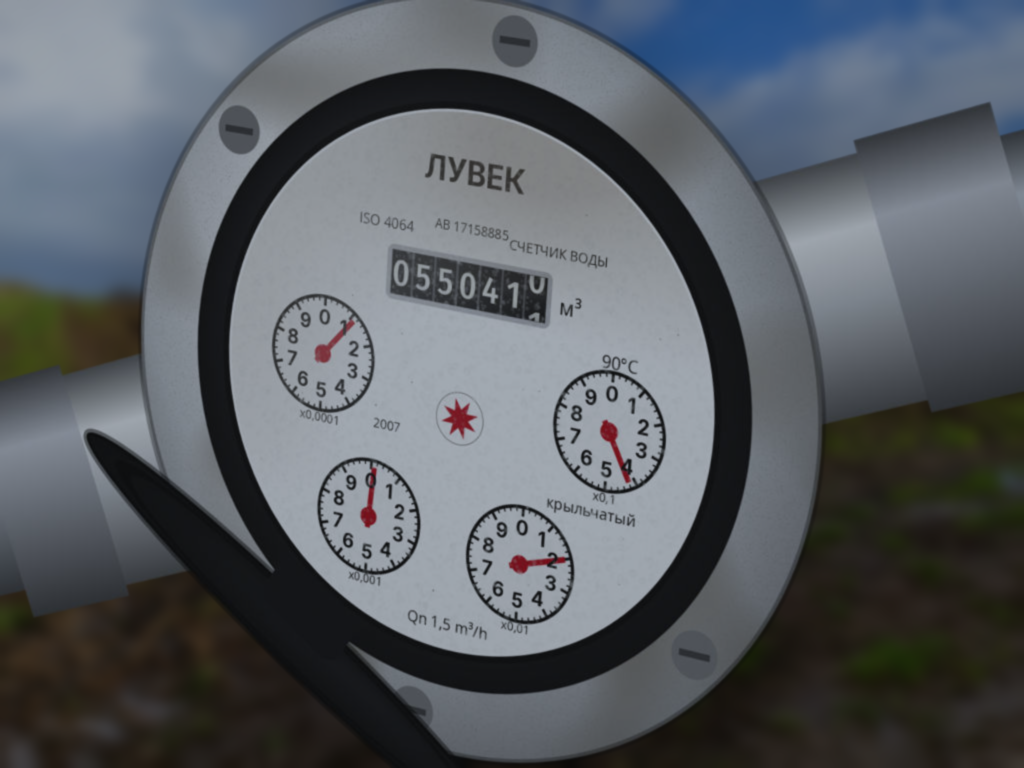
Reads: 550410.4201,m³
